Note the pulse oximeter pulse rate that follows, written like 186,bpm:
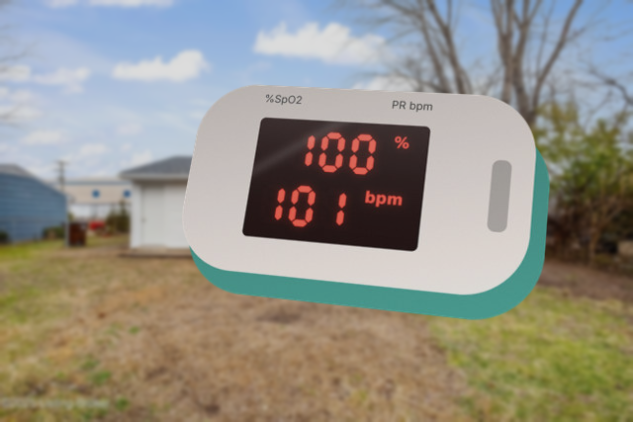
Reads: 101,bpm
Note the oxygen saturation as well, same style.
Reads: 100,%
